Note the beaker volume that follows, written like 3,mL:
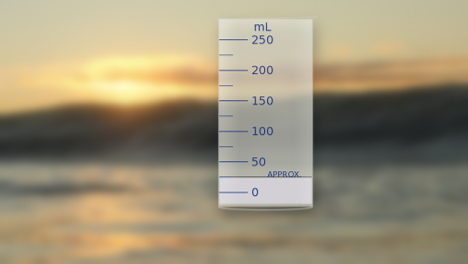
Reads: 25,mL
